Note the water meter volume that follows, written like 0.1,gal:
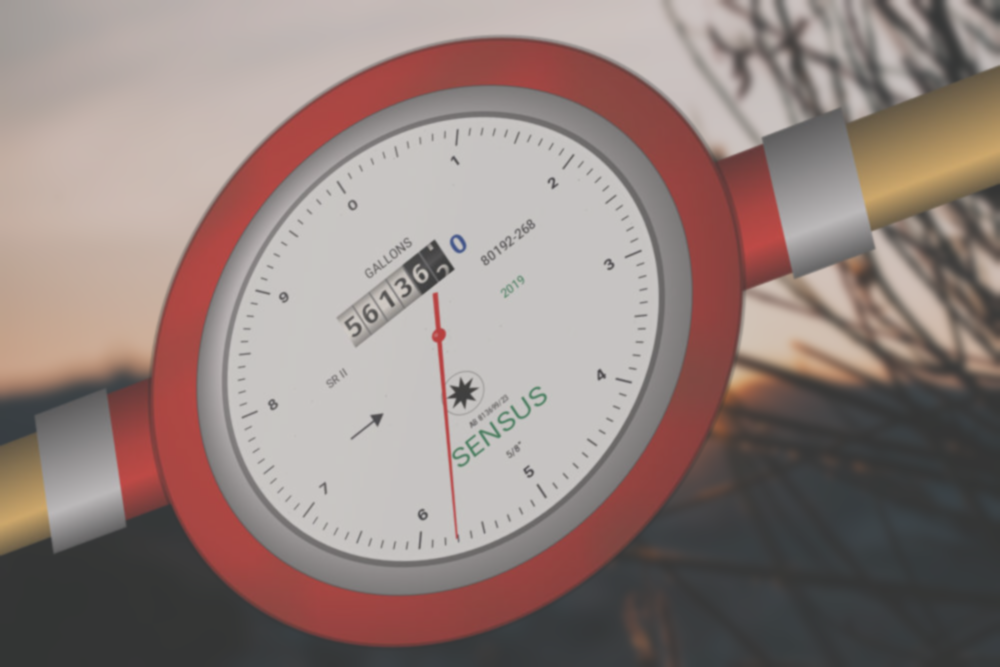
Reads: 5613615.7,gal
